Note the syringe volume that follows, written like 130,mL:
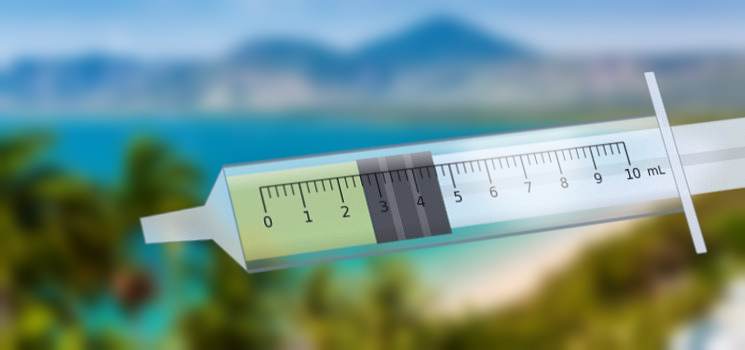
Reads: 2.6,mL
